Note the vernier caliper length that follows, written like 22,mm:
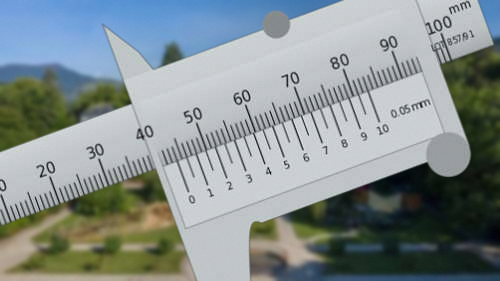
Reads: 44.0,mm
